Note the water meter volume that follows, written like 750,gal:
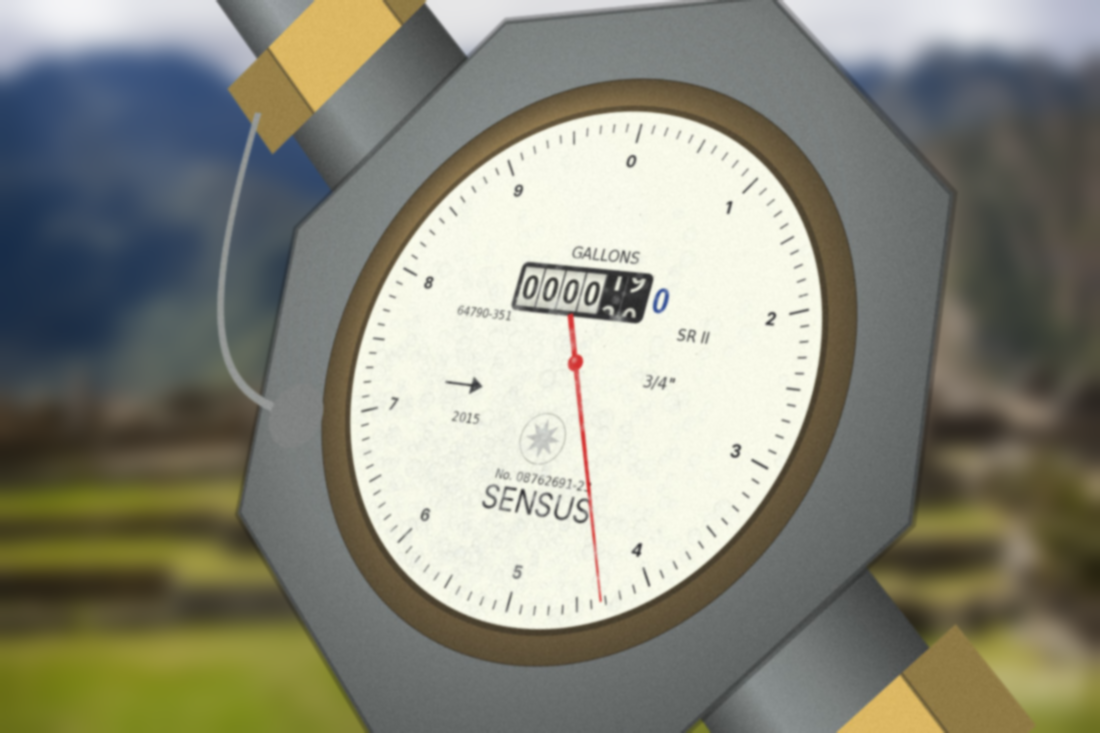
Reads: 194.3,gal
